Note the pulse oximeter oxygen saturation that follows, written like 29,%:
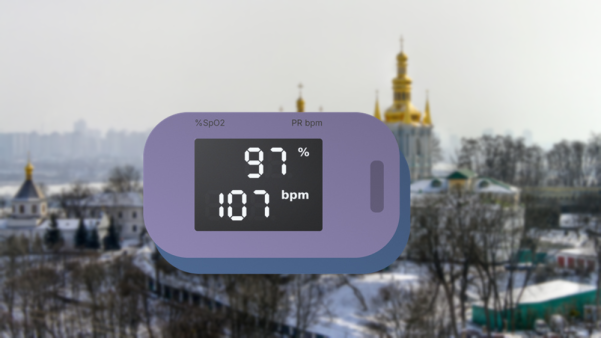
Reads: 97,%
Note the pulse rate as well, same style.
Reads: 107,bpm
